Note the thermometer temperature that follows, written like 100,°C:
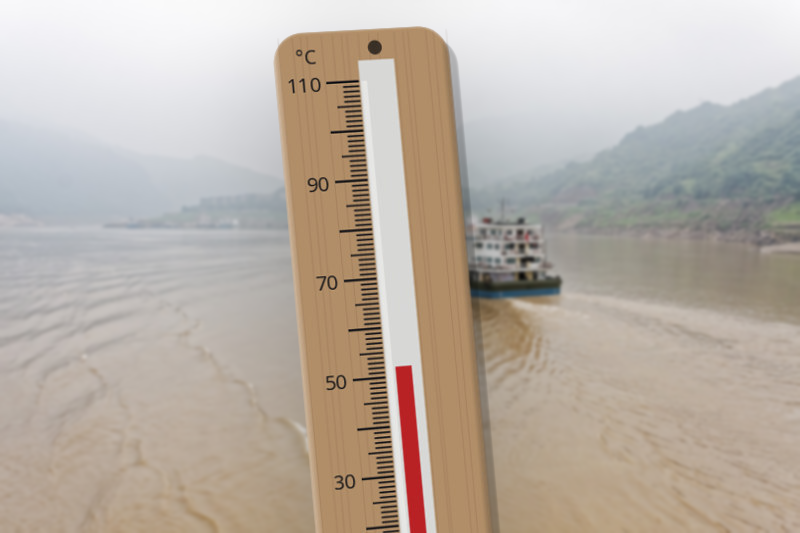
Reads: 52,°C
